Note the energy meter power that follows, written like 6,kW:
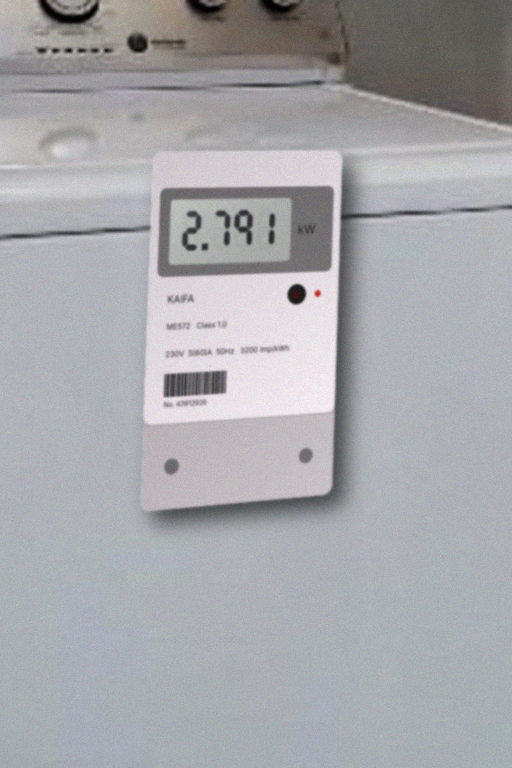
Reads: 2.791,kW
